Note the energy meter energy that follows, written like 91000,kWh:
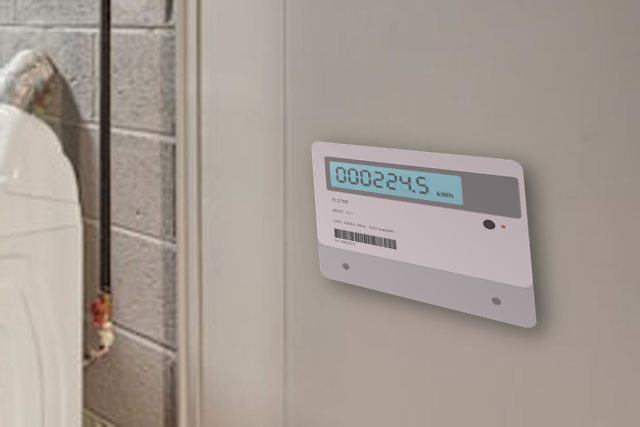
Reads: 224.5,kWh
